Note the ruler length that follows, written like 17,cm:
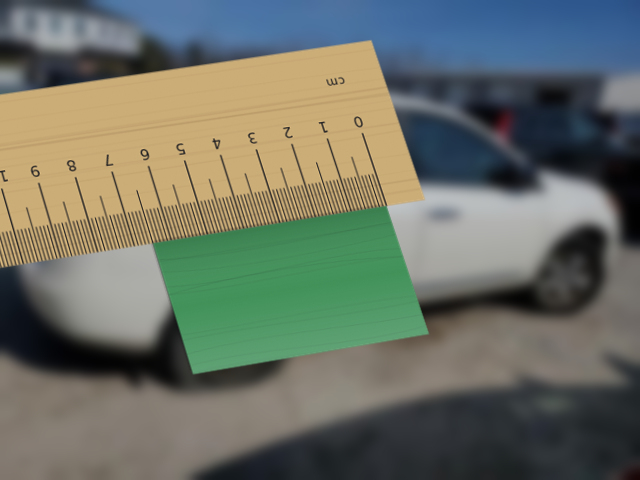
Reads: 6.5,cm
